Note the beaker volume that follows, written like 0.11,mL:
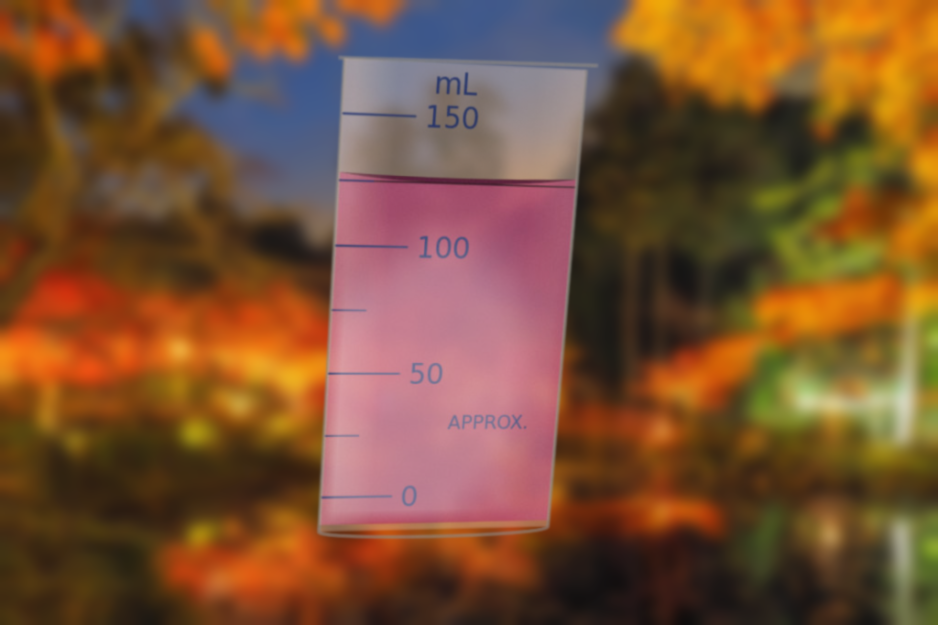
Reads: 125,mL
